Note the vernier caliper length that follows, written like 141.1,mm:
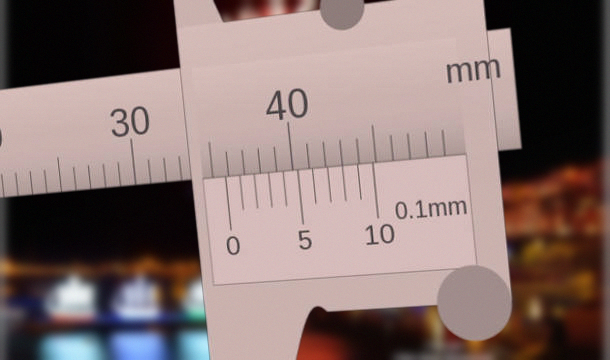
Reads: 35.8,mm
